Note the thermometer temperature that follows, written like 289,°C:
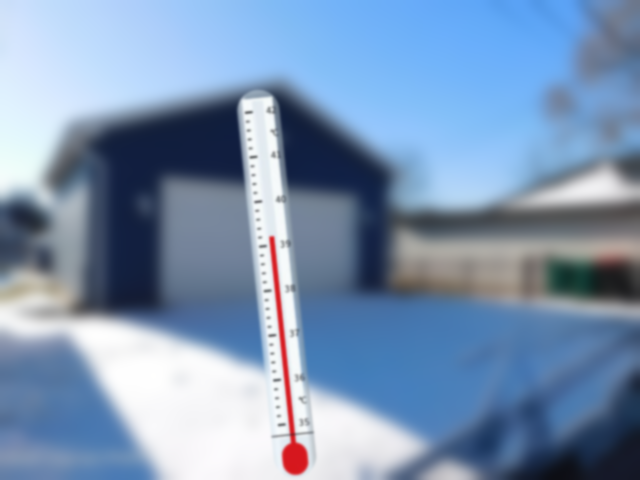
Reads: 39.2,°C
